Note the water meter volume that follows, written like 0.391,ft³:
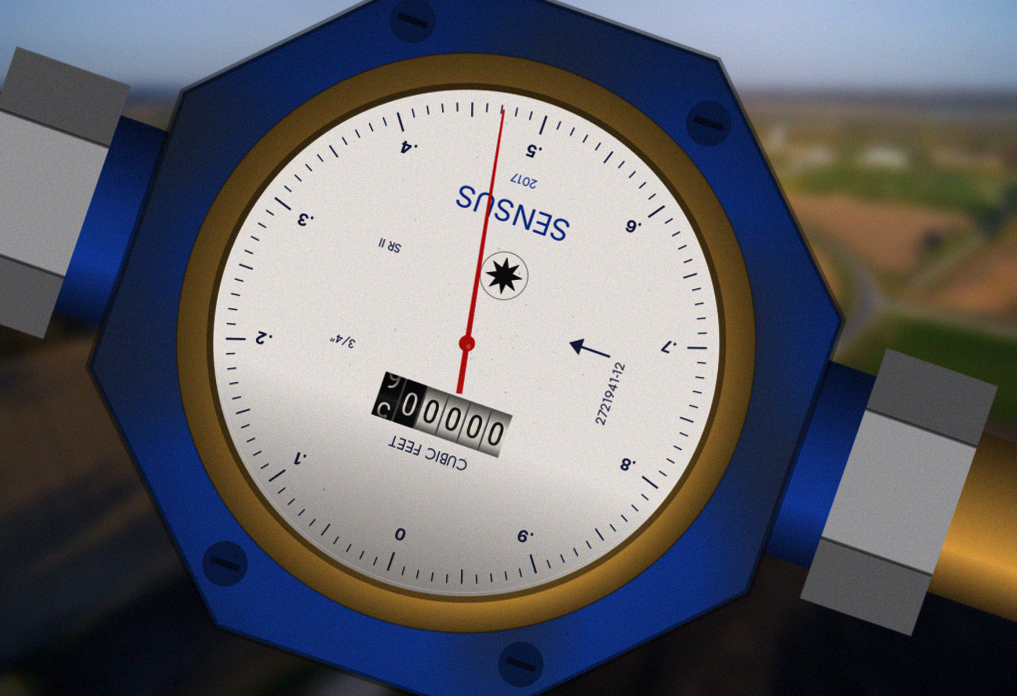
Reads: 5.47,ft³
